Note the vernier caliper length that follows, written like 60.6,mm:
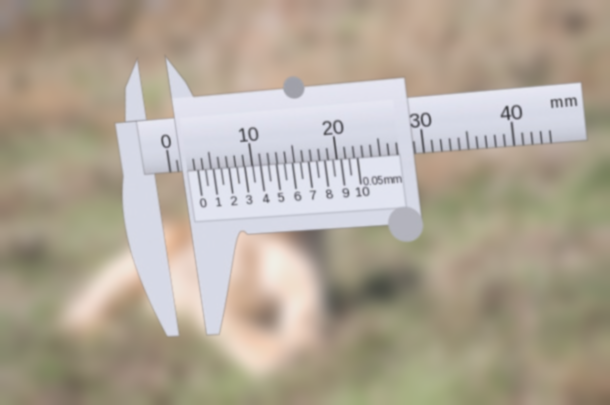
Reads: 3.4,mm
